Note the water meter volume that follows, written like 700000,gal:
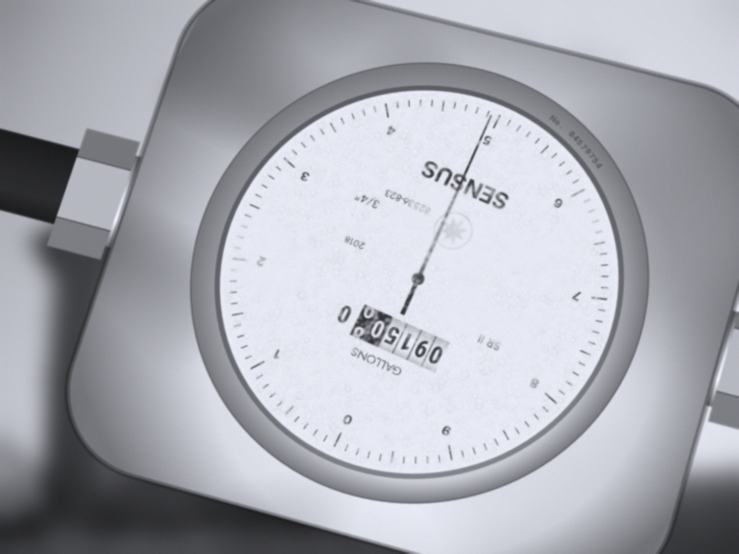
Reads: 915084.9,gal
